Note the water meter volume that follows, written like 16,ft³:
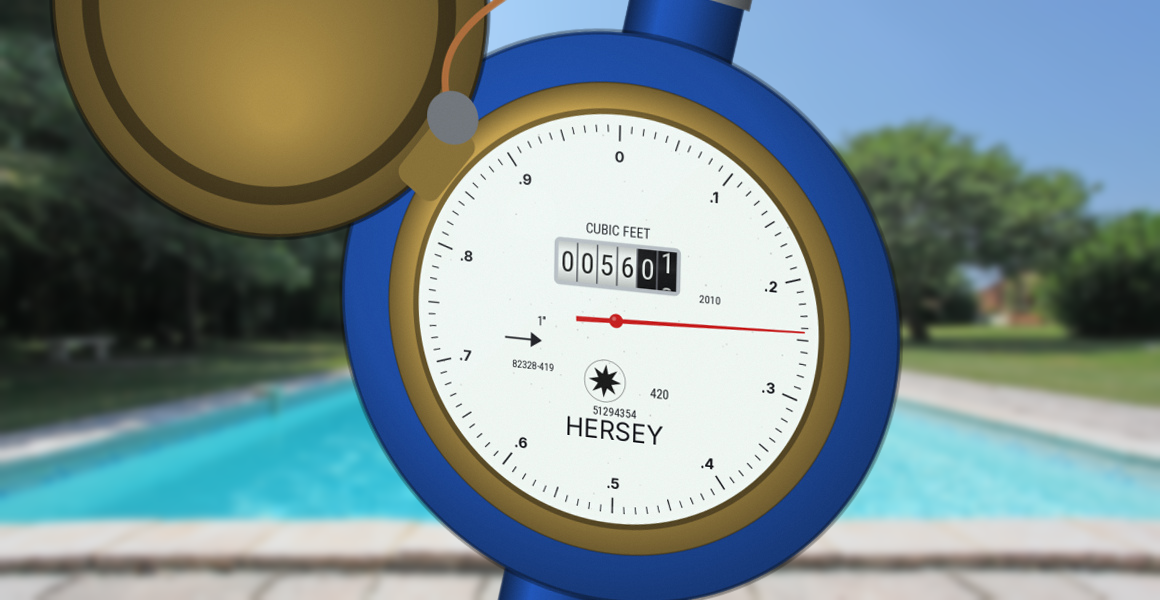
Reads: 5601.24,ft³
